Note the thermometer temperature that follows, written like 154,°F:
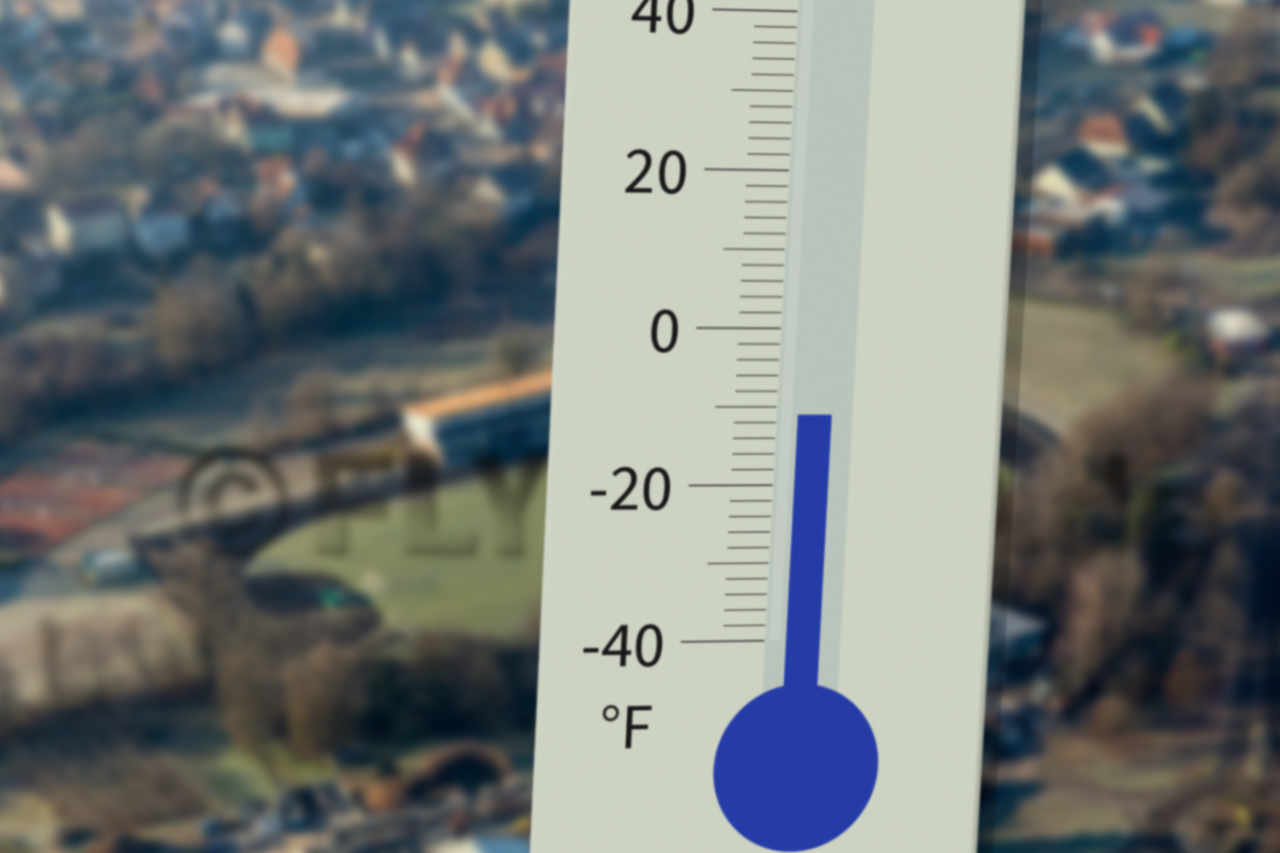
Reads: -11,°F
